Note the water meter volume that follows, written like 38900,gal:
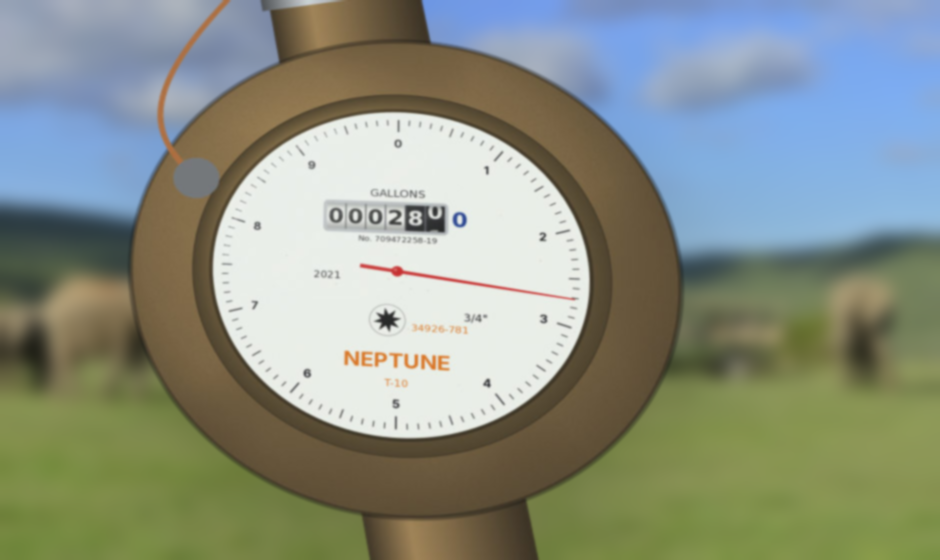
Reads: 2802.7,gal
